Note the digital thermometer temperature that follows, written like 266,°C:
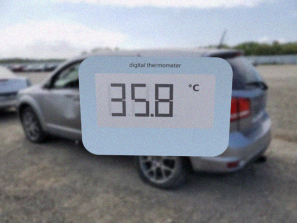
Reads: 35.8,°C
